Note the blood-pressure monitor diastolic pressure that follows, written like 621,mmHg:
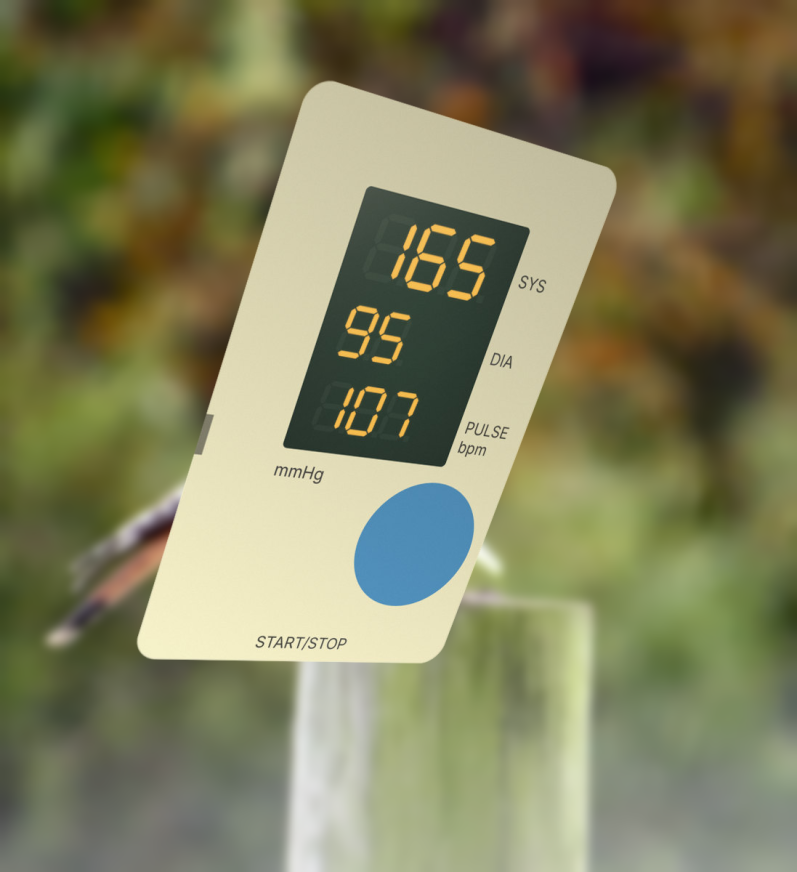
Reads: 95,mmHg
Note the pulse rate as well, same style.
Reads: 107,bpm
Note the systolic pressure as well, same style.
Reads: 165,mmHg
